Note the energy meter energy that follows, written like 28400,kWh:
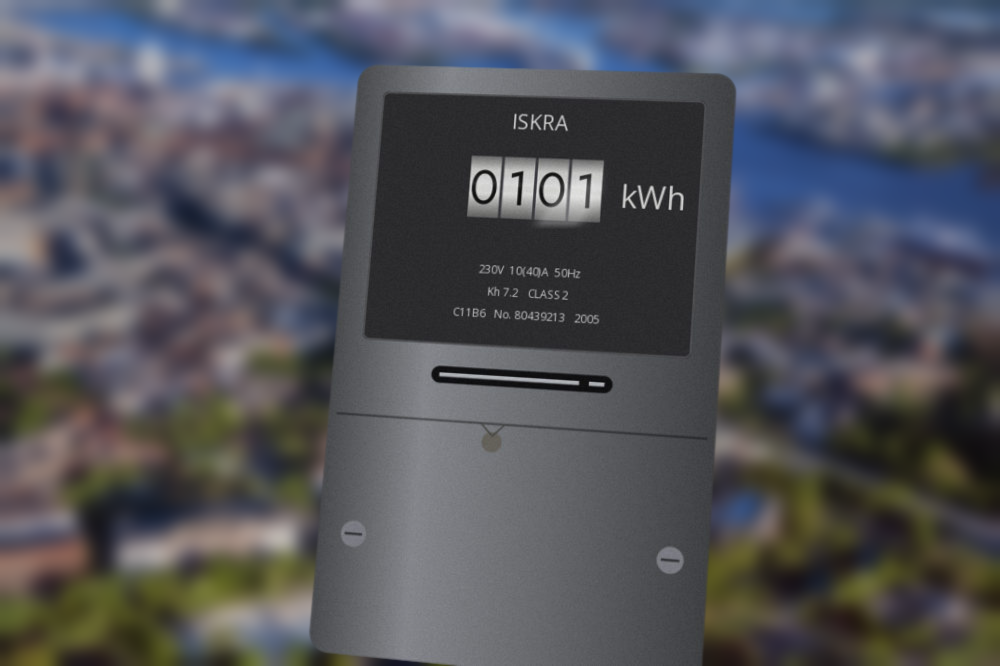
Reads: 101,kWh
